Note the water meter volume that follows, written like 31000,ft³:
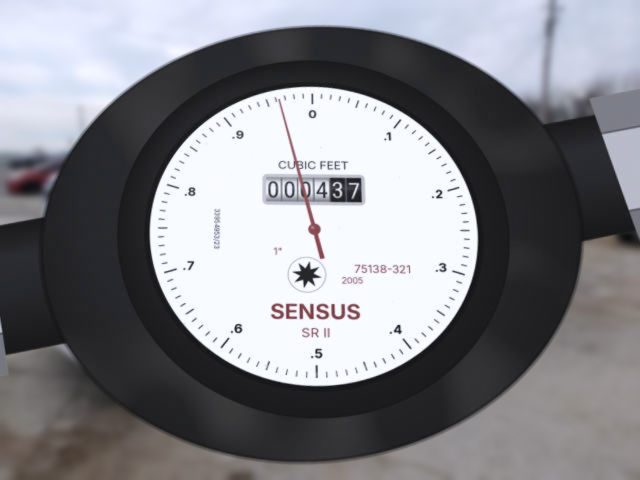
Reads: 436.96,ft³
